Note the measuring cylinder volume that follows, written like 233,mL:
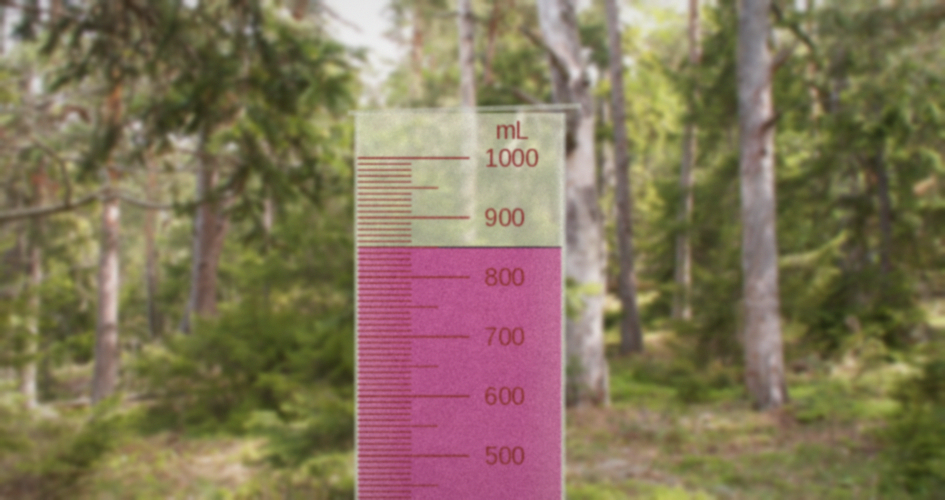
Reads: 850,mL
